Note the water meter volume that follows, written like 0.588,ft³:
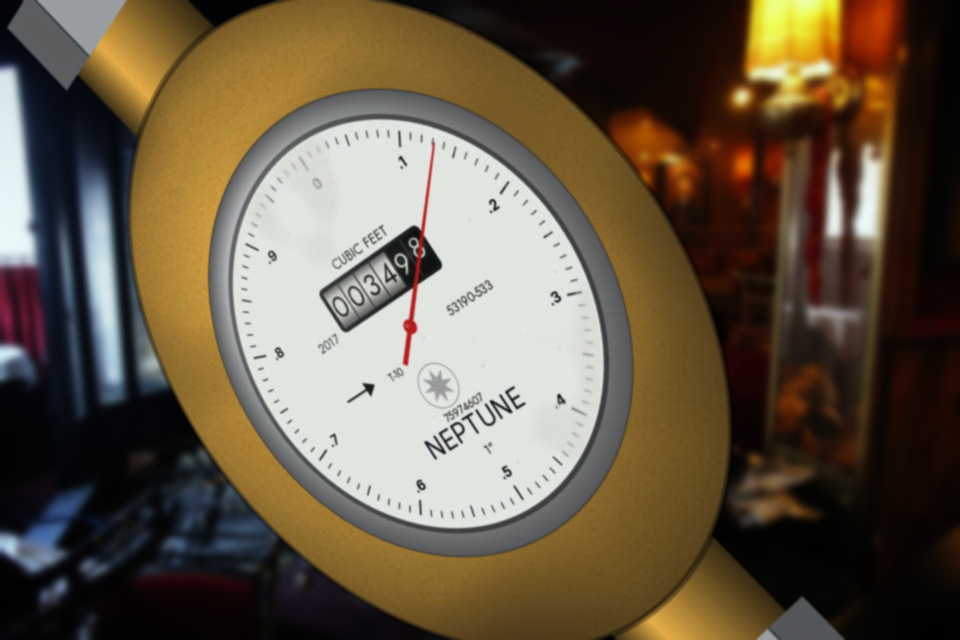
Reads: 3498.13,ft³
